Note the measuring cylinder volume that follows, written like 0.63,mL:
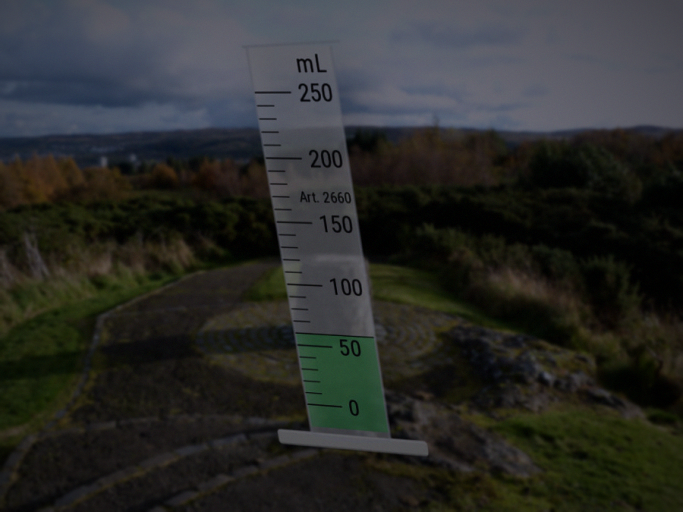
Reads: 60,mL
